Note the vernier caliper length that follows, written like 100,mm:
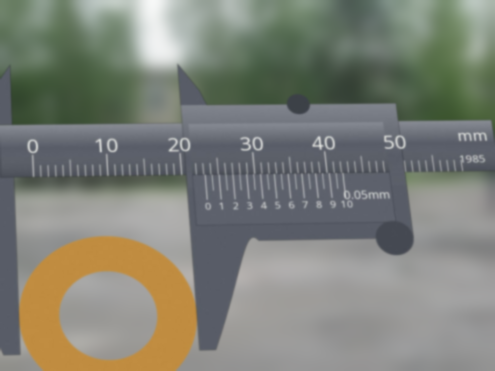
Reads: 23.2,mm
